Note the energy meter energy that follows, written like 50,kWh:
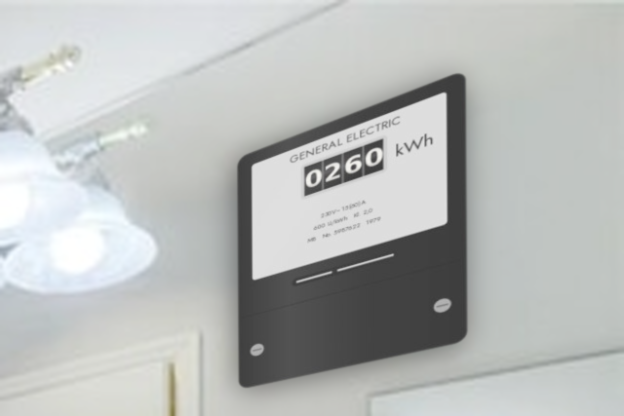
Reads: 260,kWh
